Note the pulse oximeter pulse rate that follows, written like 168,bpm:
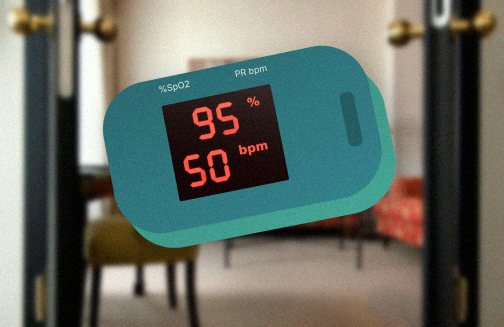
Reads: 50,bpm
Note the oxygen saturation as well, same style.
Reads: 95,%
